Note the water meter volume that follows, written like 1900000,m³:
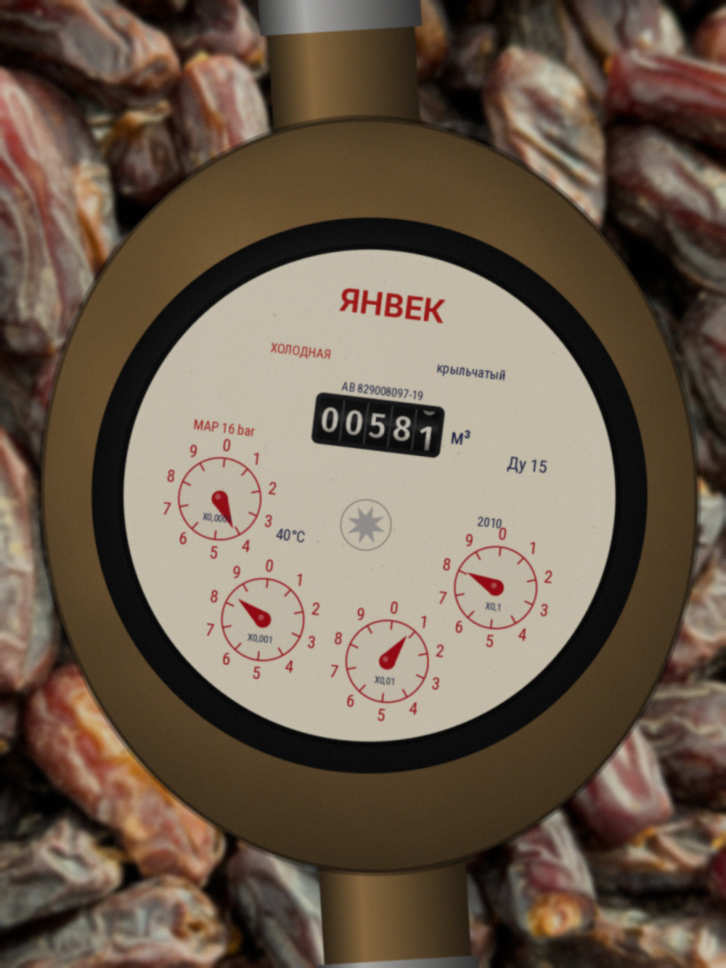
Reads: 580.8084,m³
